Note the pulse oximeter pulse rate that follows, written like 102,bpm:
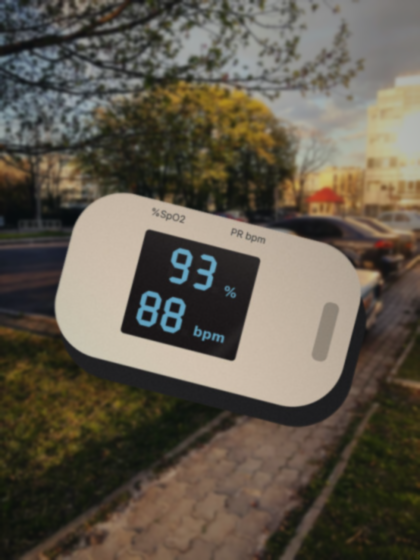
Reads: 88,bpm
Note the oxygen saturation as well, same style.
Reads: 93,%
